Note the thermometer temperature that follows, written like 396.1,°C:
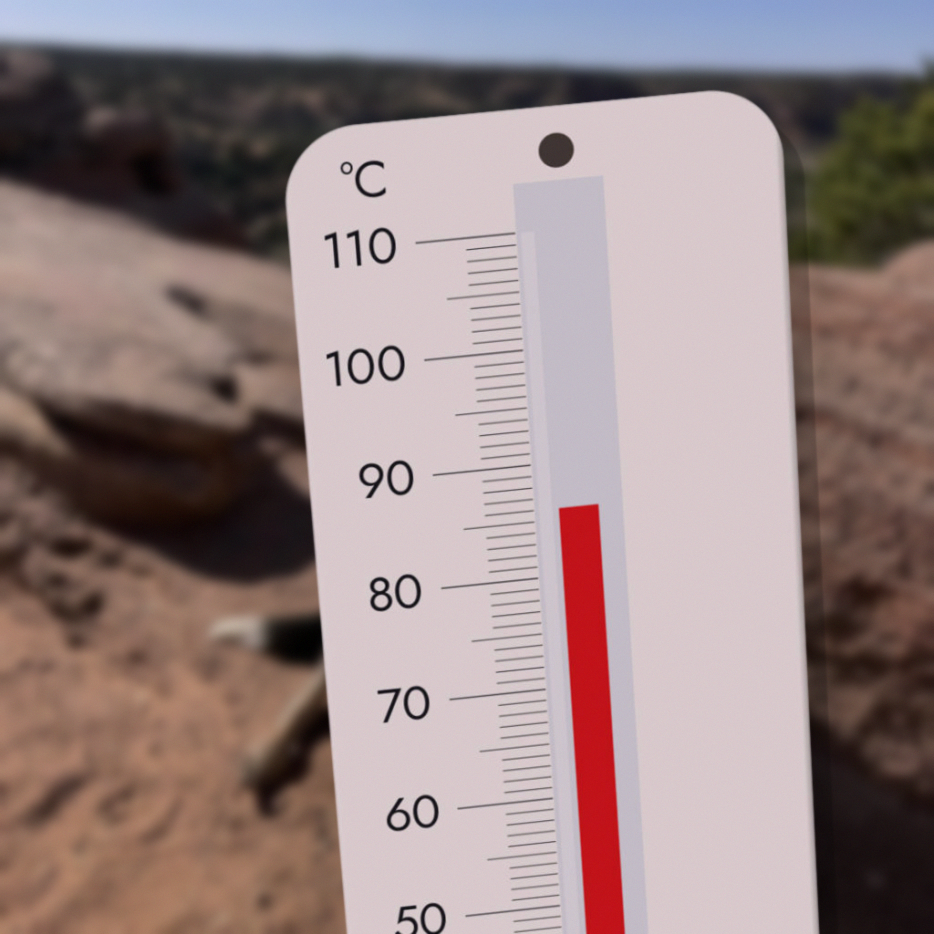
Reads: 86,°C
